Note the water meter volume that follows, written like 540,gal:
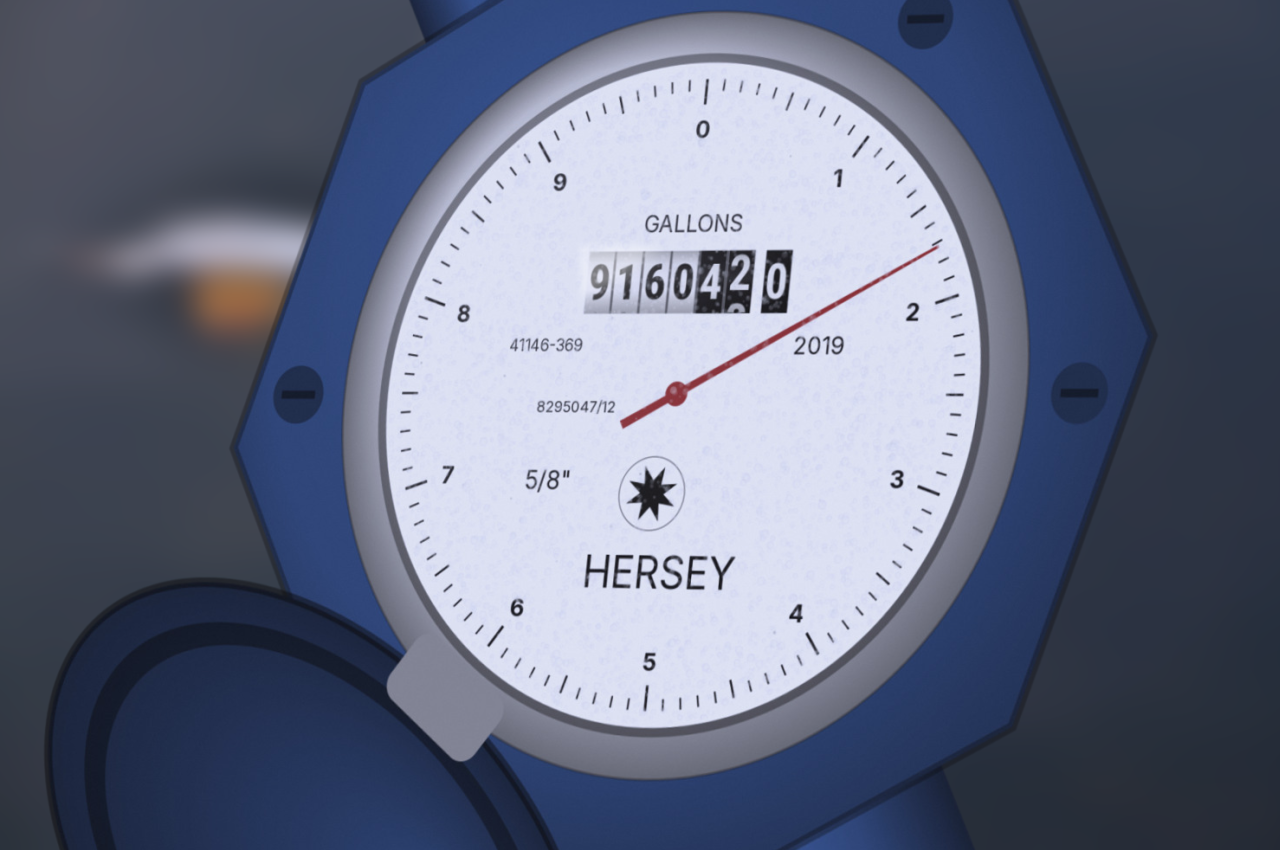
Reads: 9160421.7,gal
